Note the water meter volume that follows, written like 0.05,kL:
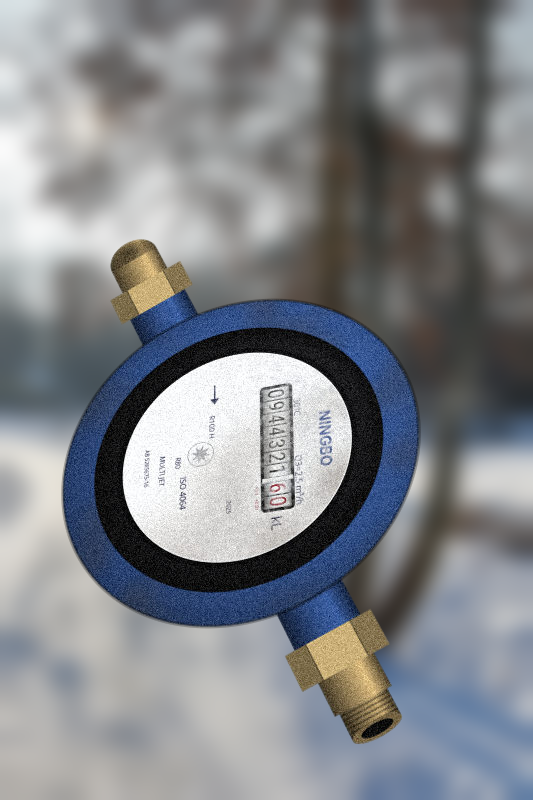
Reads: 944321.60,kL
